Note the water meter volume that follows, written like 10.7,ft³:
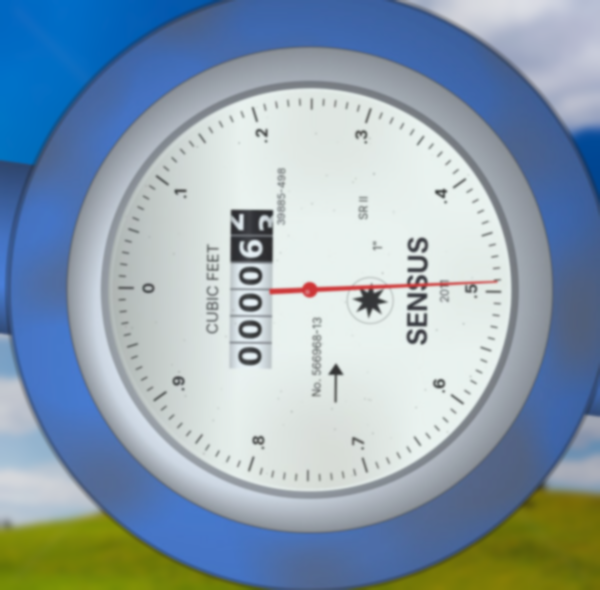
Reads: 62.49,ft³
